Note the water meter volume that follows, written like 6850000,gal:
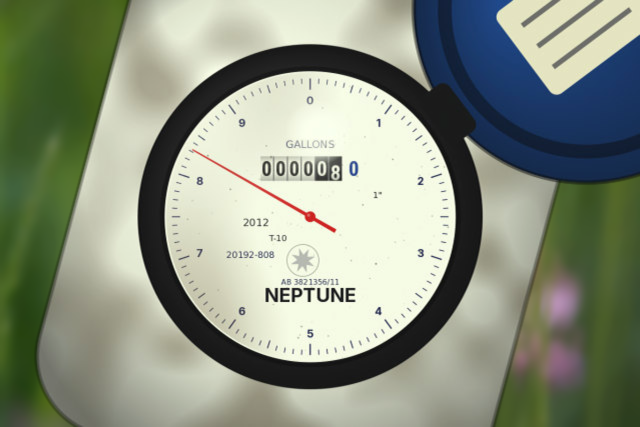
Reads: 78.3,gal
